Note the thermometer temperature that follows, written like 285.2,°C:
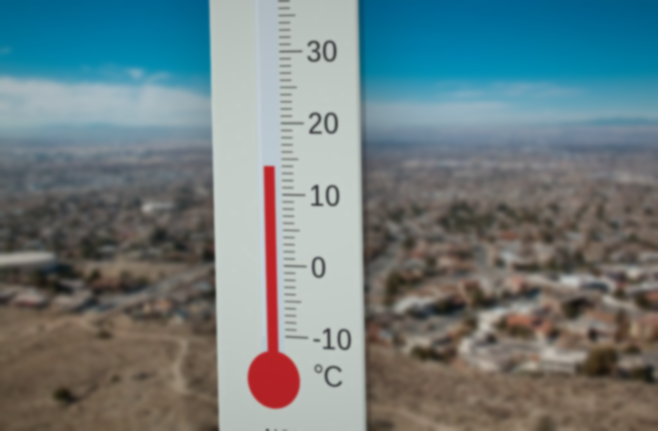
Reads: 14,°C
